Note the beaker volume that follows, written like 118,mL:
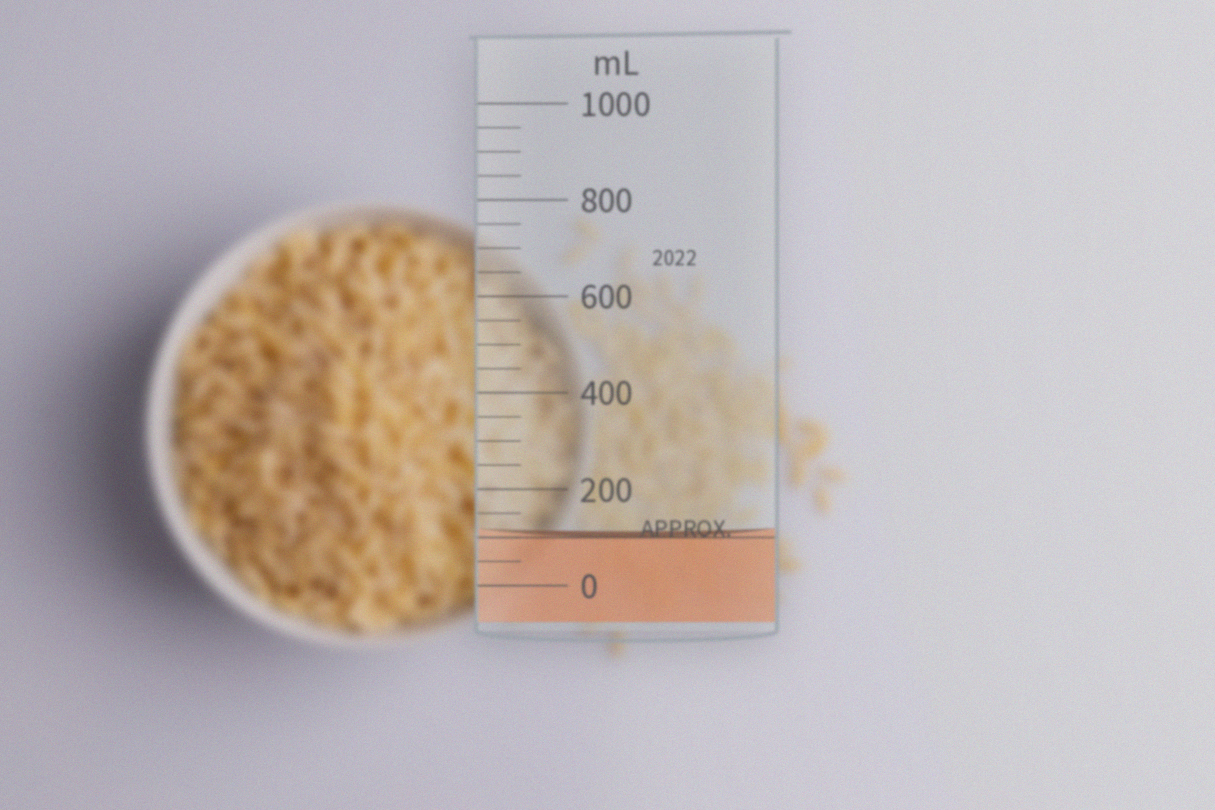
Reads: 100,mL
